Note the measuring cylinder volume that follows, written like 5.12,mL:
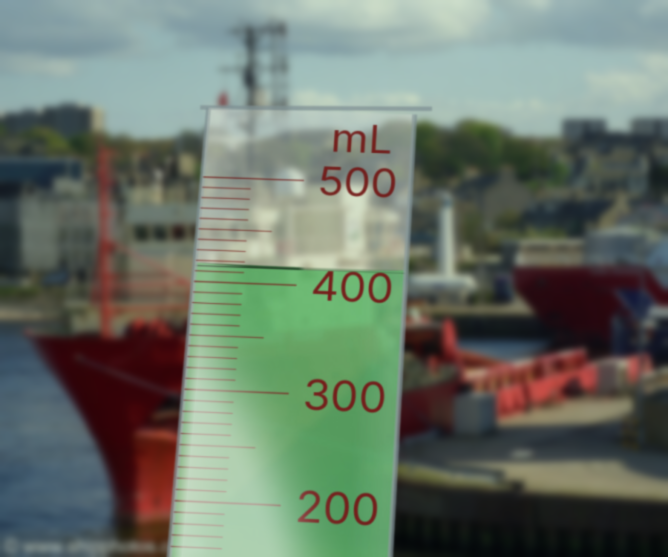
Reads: 415,mL
